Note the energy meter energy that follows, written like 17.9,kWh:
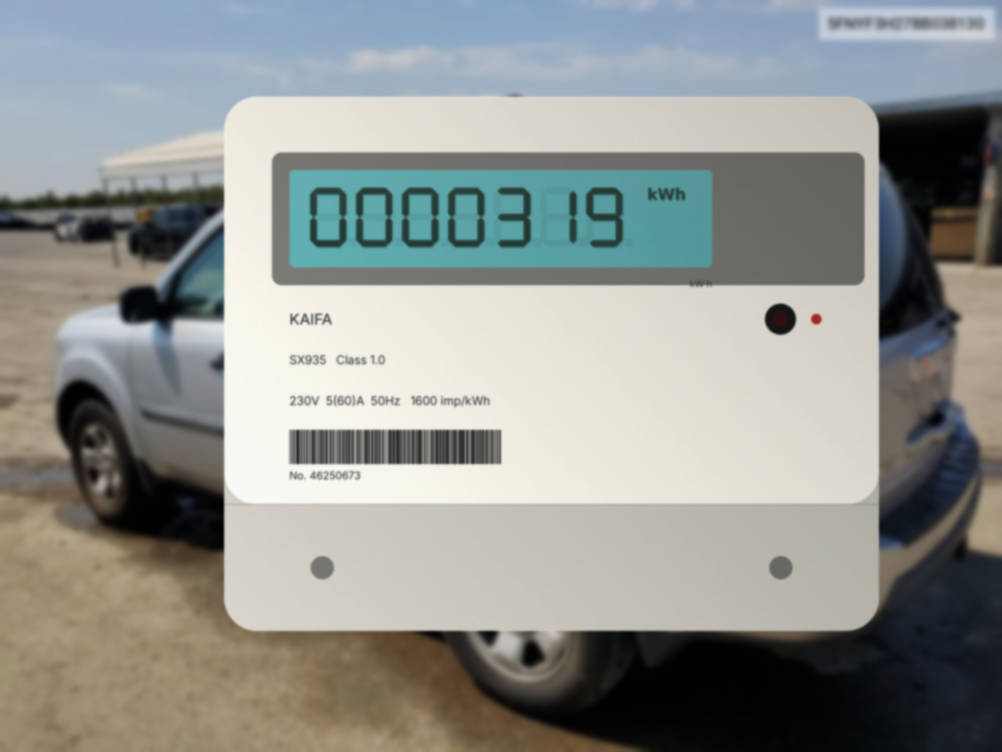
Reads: 319,kWh
